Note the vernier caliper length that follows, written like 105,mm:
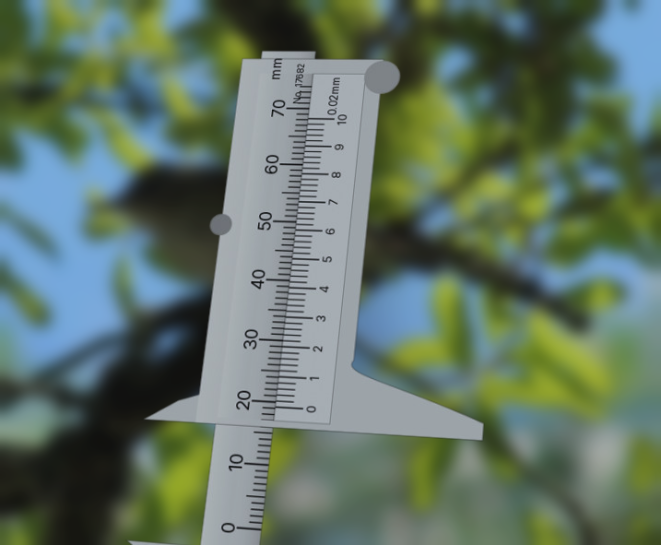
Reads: 19.2,mm
